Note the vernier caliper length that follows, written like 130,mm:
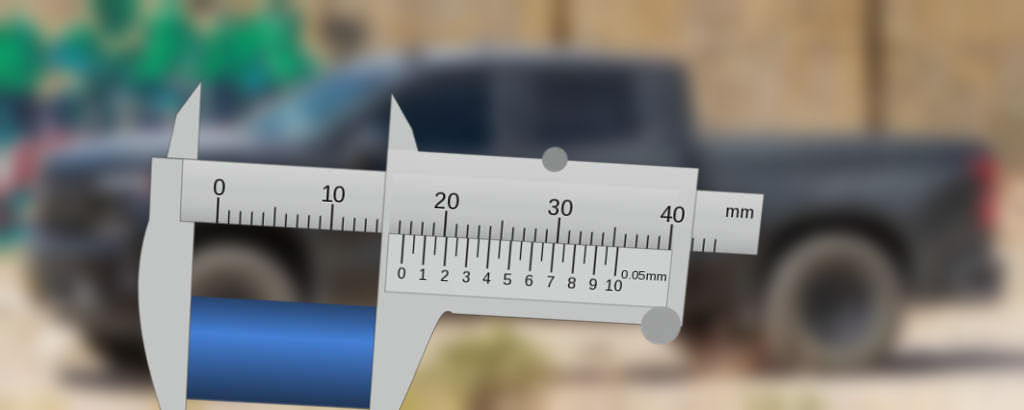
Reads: 16.4,mm
